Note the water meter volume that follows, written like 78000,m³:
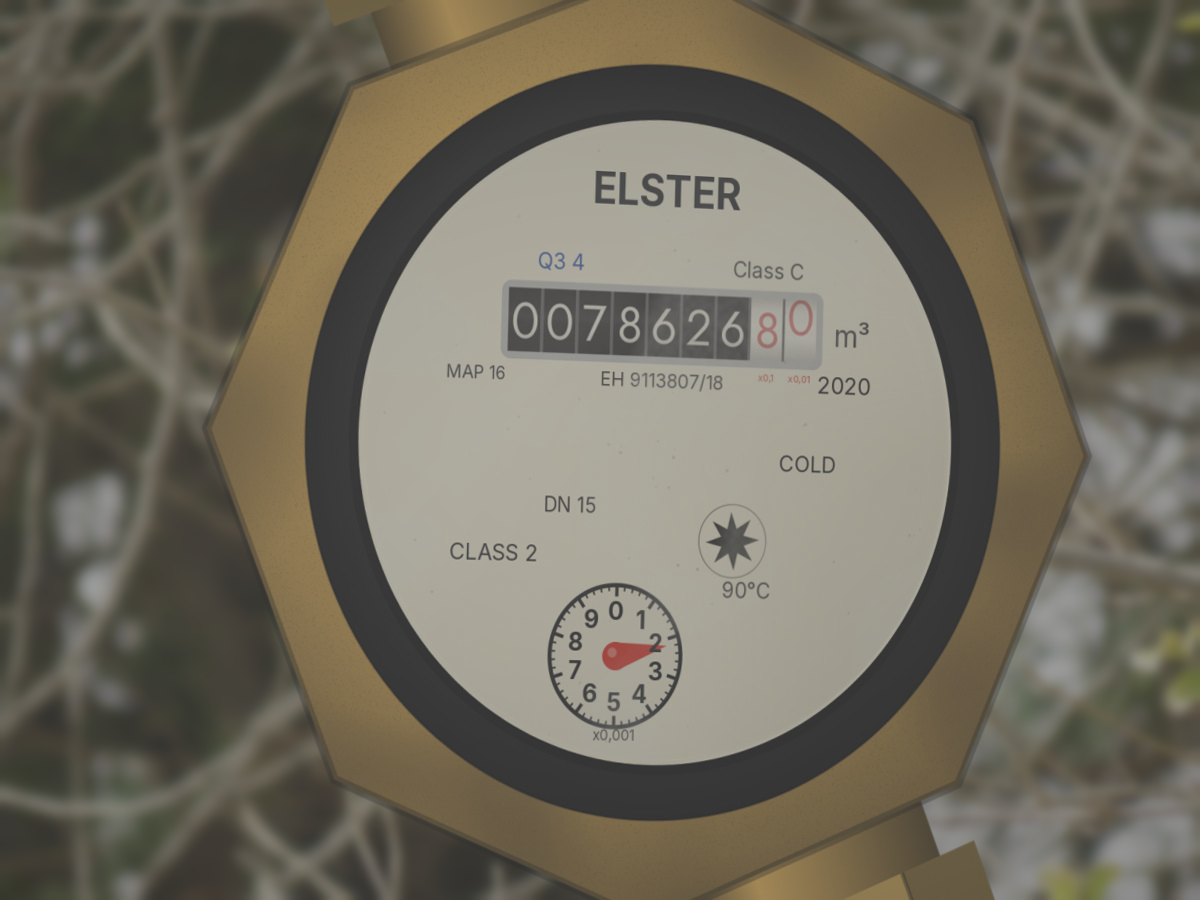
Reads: 78626.802,m³
